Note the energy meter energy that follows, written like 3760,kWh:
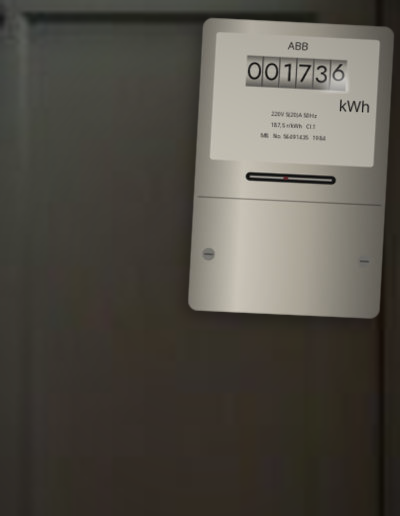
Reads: 1736,kWh
